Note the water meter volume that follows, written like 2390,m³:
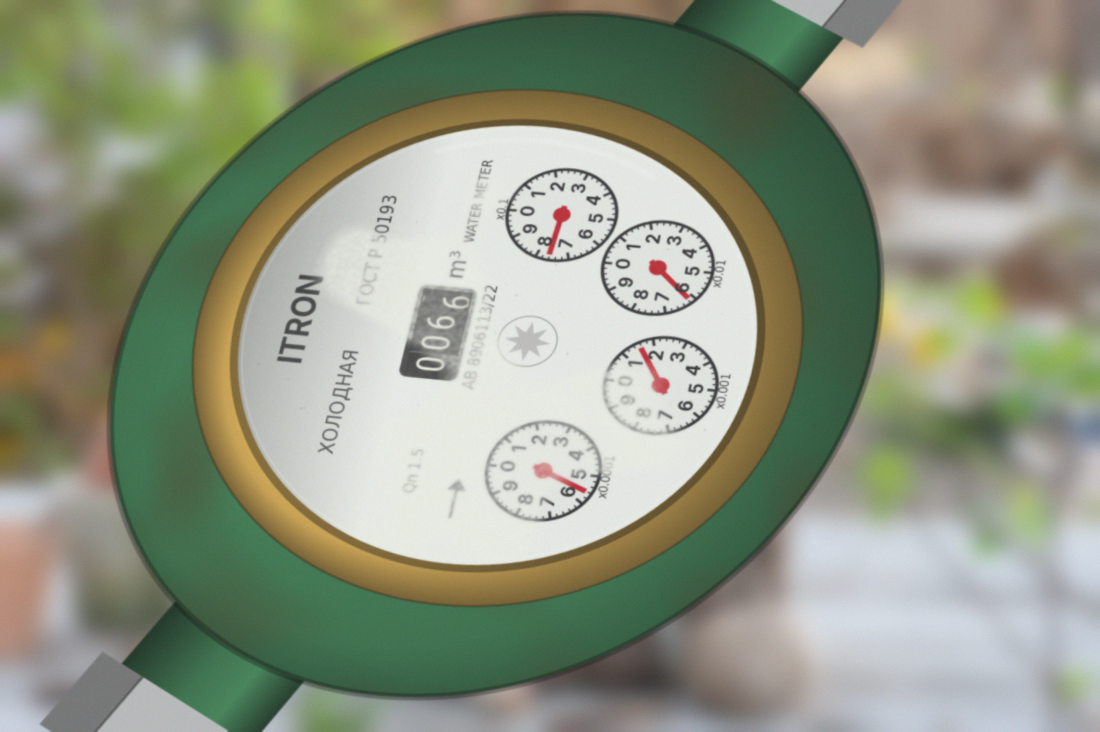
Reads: 65.7615,m³
